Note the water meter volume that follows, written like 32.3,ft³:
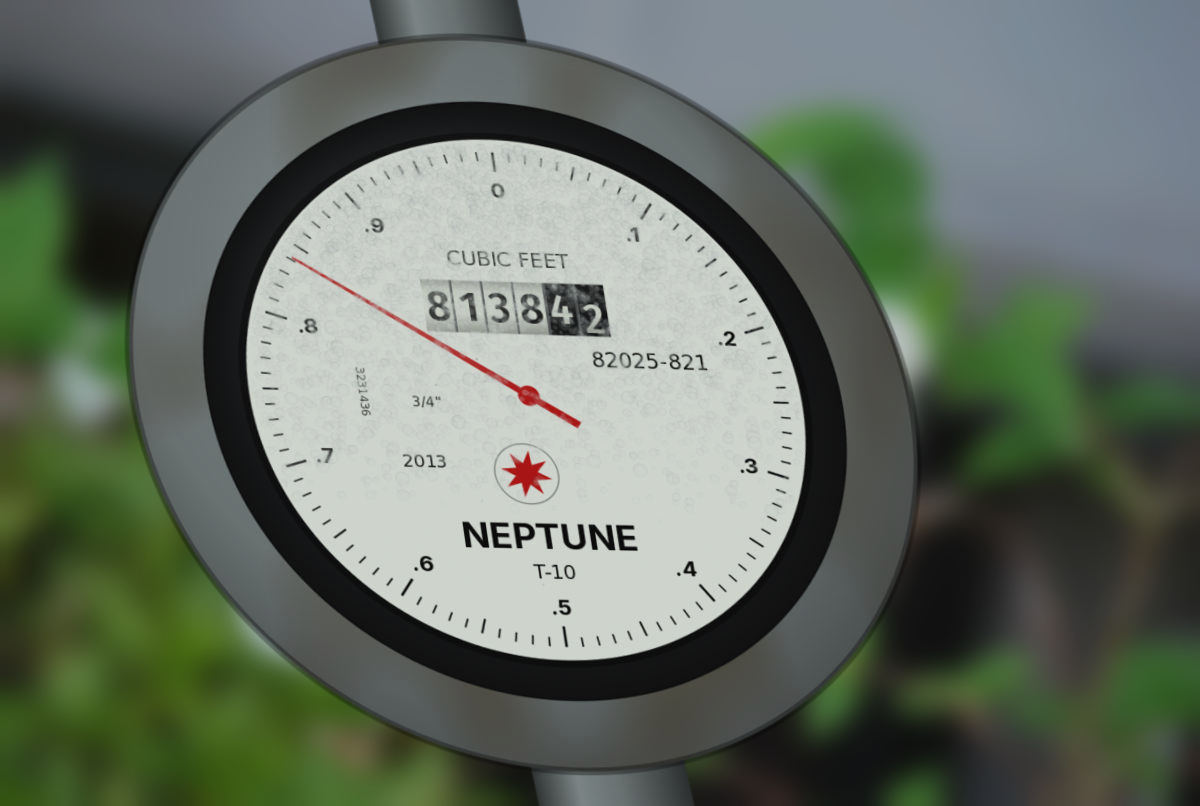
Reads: 813841.84,ft³
